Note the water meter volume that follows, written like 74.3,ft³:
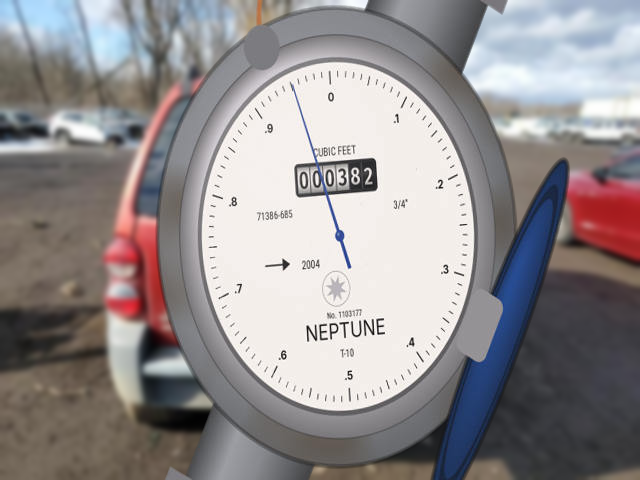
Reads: 381.95,ft³
